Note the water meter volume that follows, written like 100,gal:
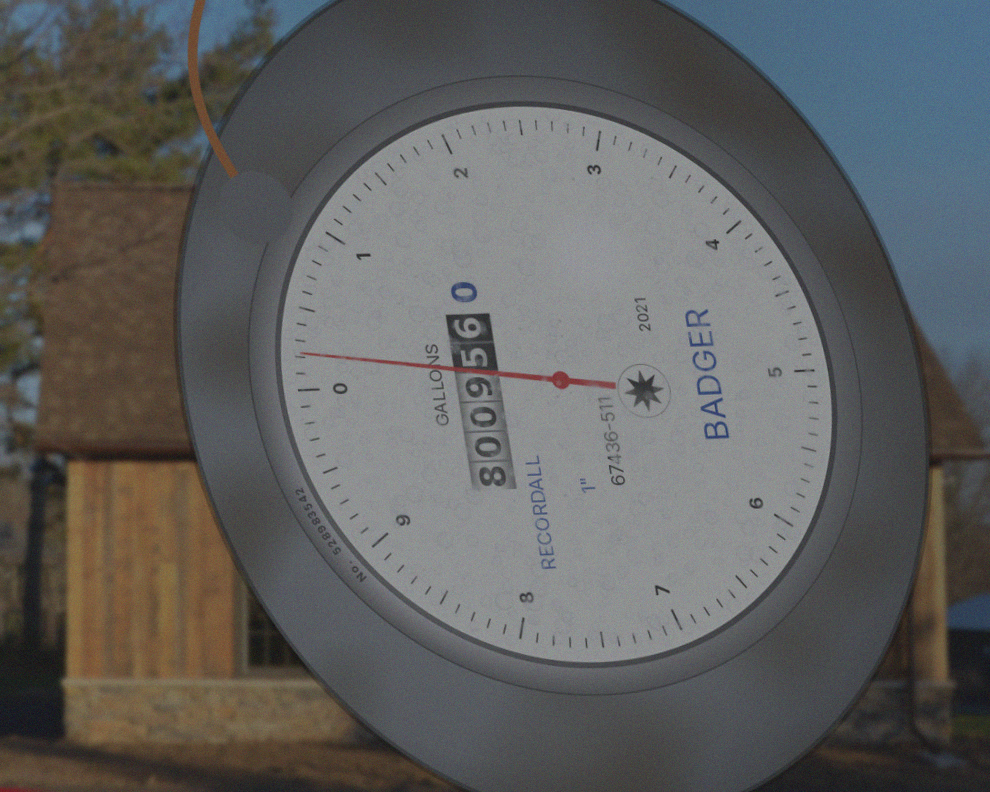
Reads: 8009560.2,gal
